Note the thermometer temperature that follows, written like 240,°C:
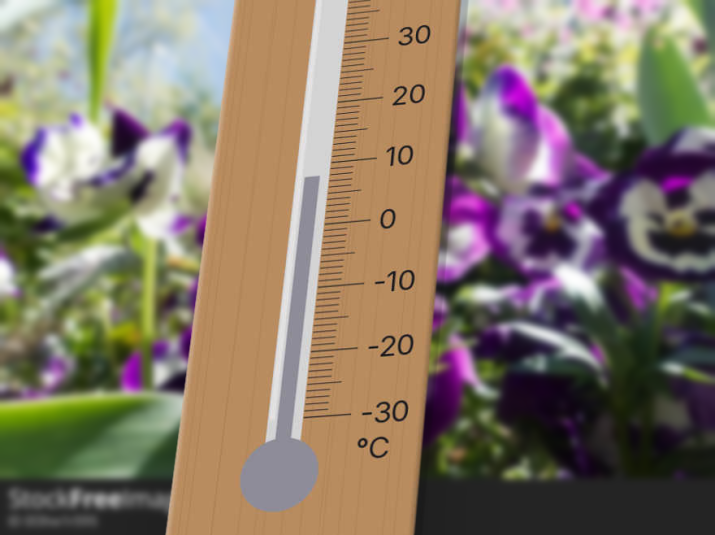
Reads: 8,°C
